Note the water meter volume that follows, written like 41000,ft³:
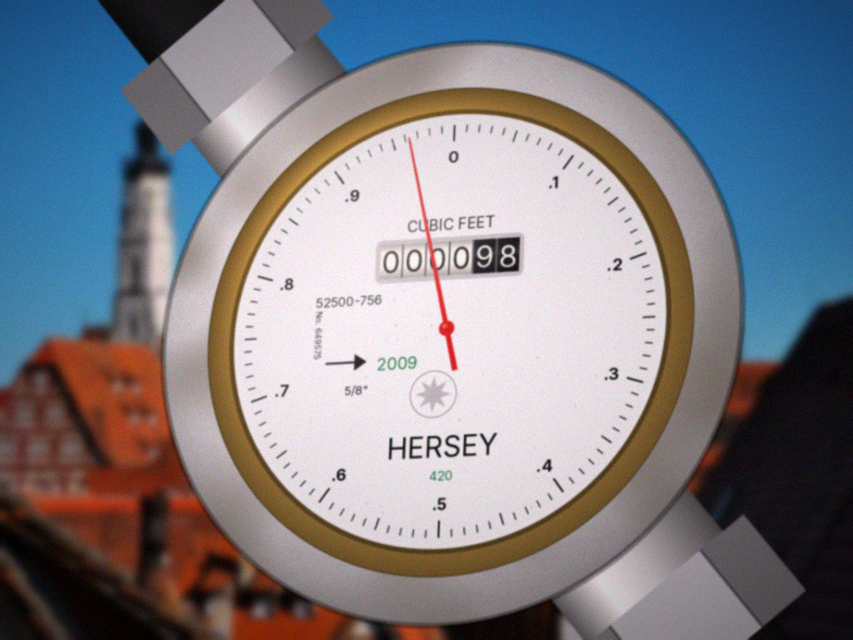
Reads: 97.96,ft³
